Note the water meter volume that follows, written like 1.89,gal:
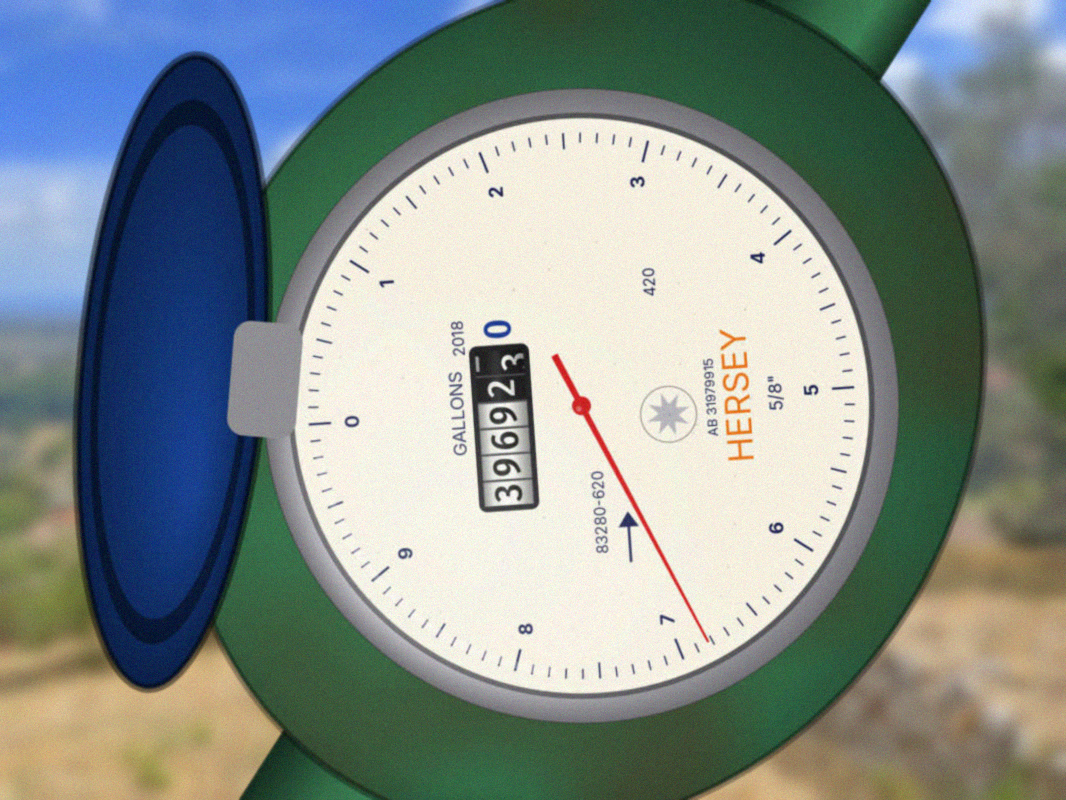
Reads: 3969226.8,gal
